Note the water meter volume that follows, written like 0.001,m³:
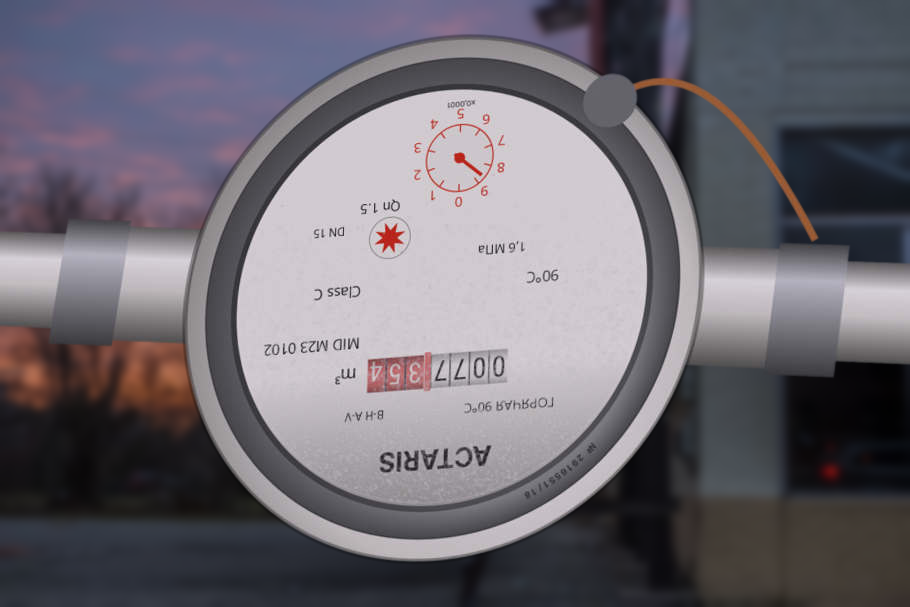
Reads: 77.3538,m³
